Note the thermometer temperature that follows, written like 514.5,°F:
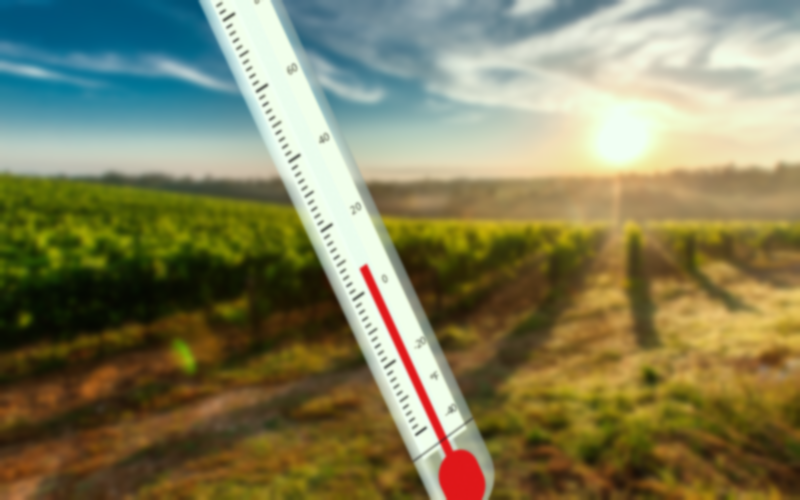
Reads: 6,°F
